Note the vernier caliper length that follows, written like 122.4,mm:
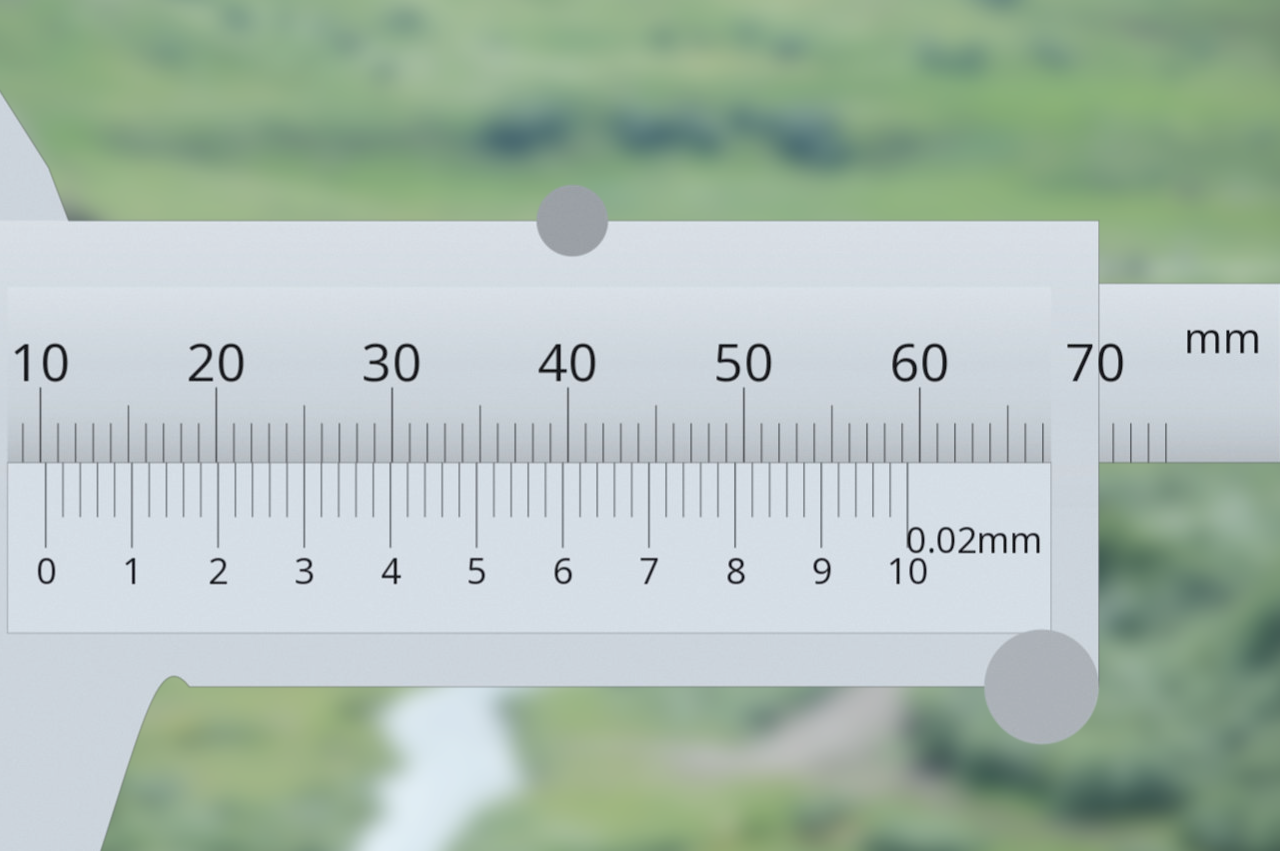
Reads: 10.3,mm
